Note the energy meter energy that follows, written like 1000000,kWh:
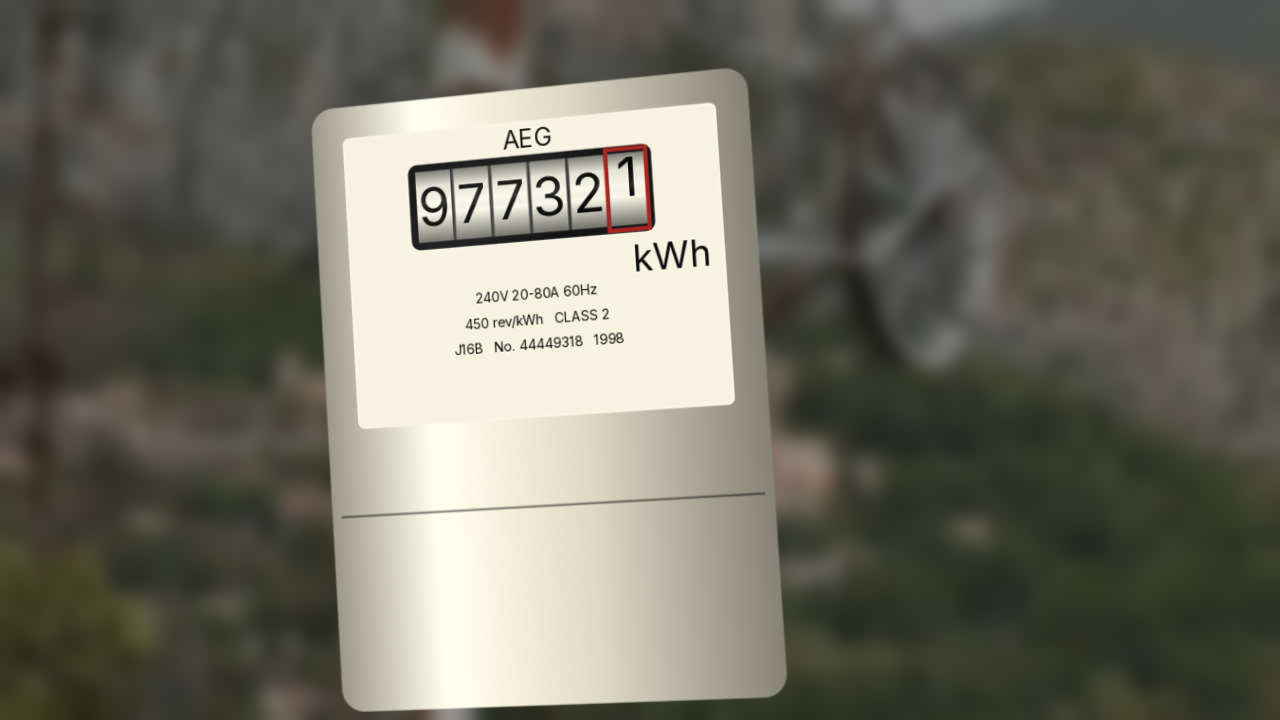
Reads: 97732.1,kWh
